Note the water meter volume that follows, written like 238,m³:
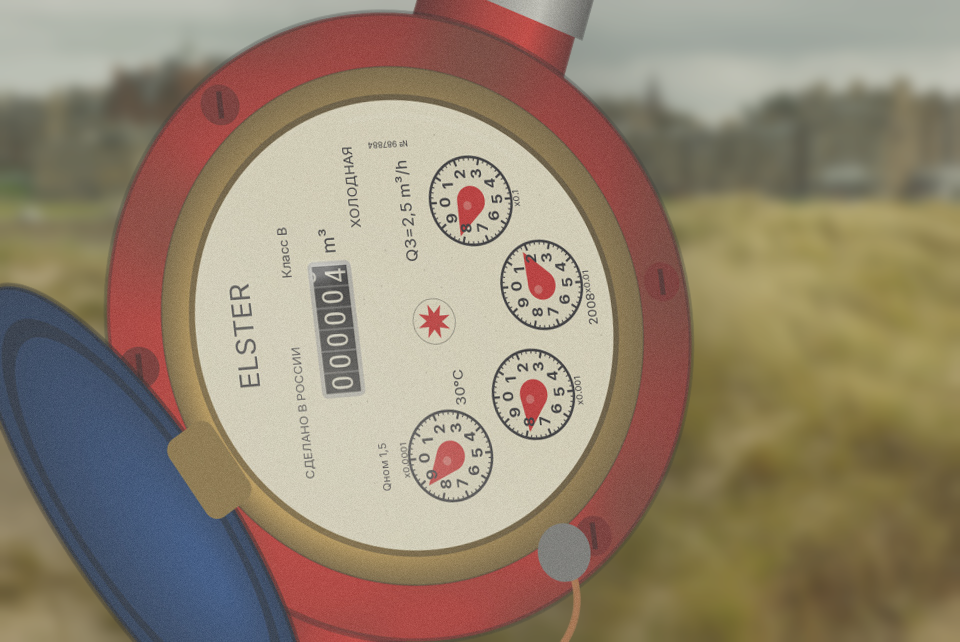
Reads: 3.8178,m³
